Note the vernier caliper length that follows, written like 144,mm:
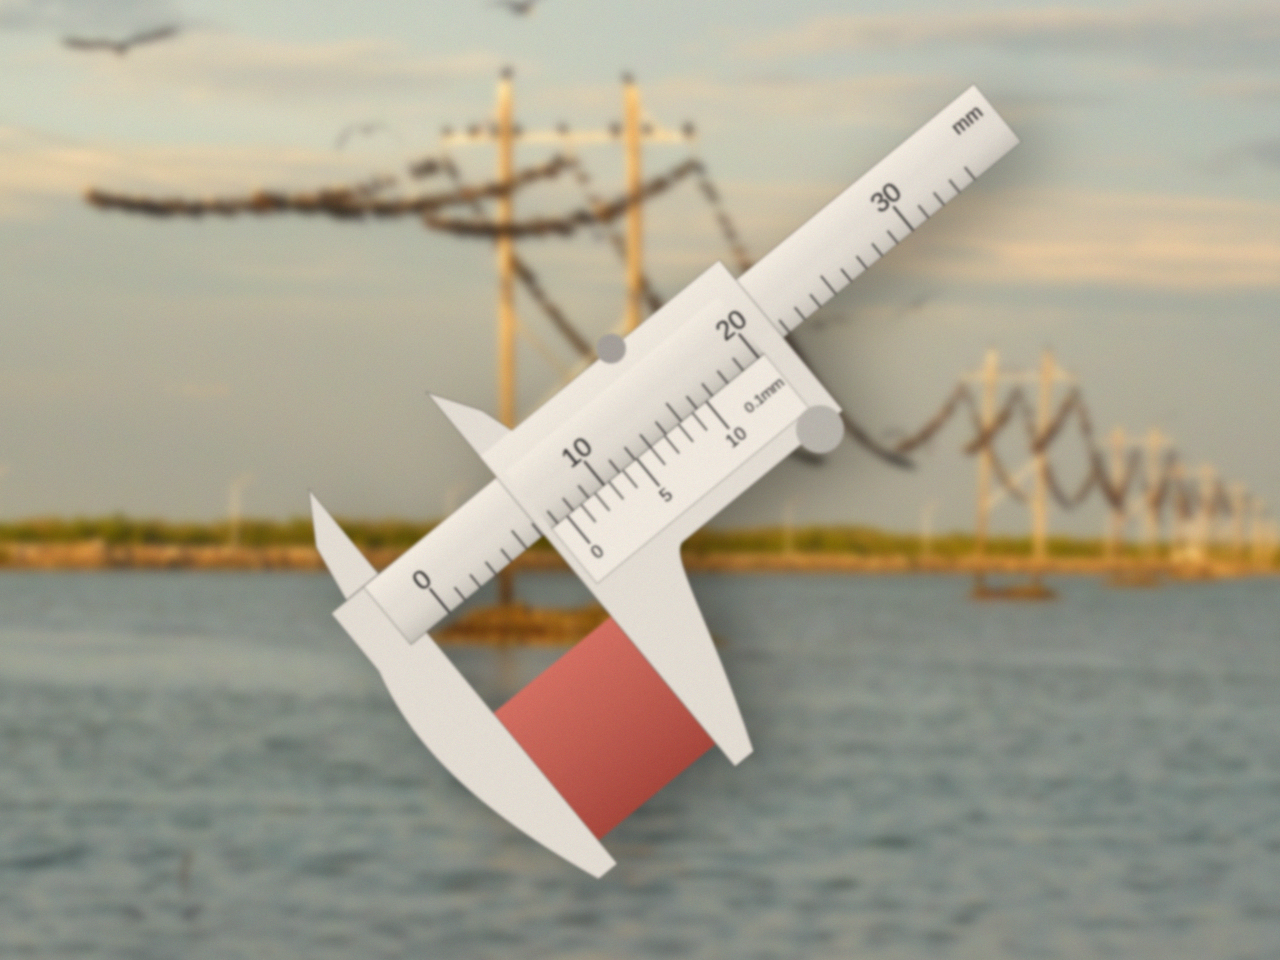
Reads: 7.6,mm
